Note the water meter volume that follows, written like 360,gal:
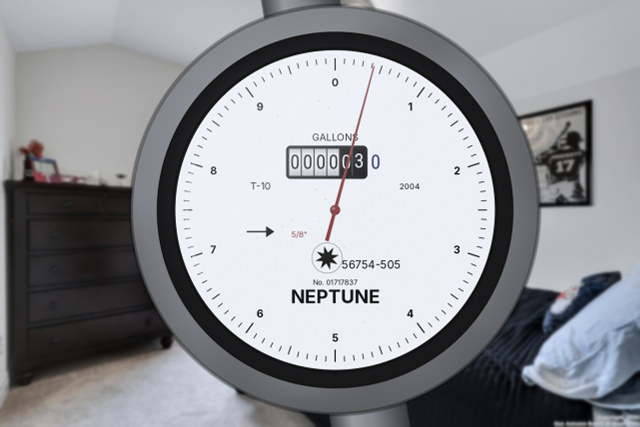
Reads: 30.4,gal
